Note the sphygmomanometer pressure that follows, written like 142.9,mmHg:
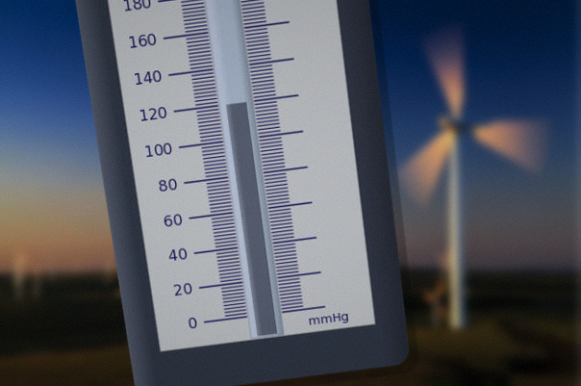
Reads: 120,mmHg
